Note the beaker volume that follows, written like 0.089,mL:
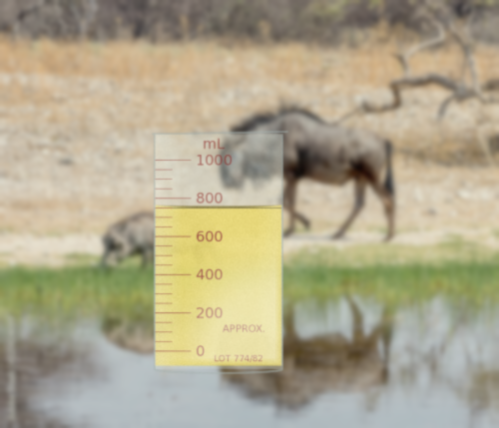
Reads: 750,mL
